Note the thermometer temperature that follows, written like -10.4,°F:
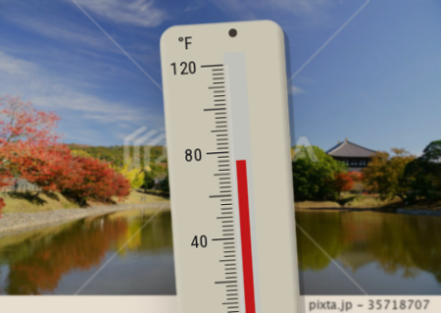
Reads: 76,°F
